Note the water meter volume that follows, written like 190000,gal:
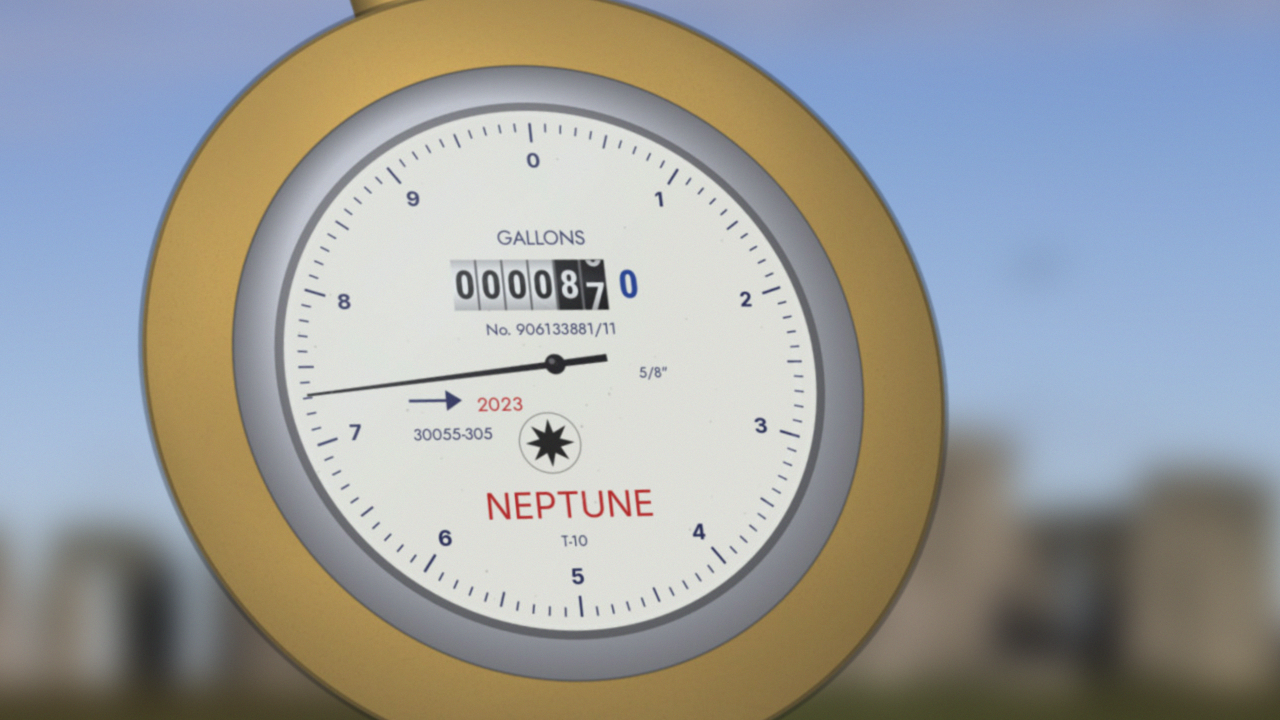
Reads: 867.3,gal
